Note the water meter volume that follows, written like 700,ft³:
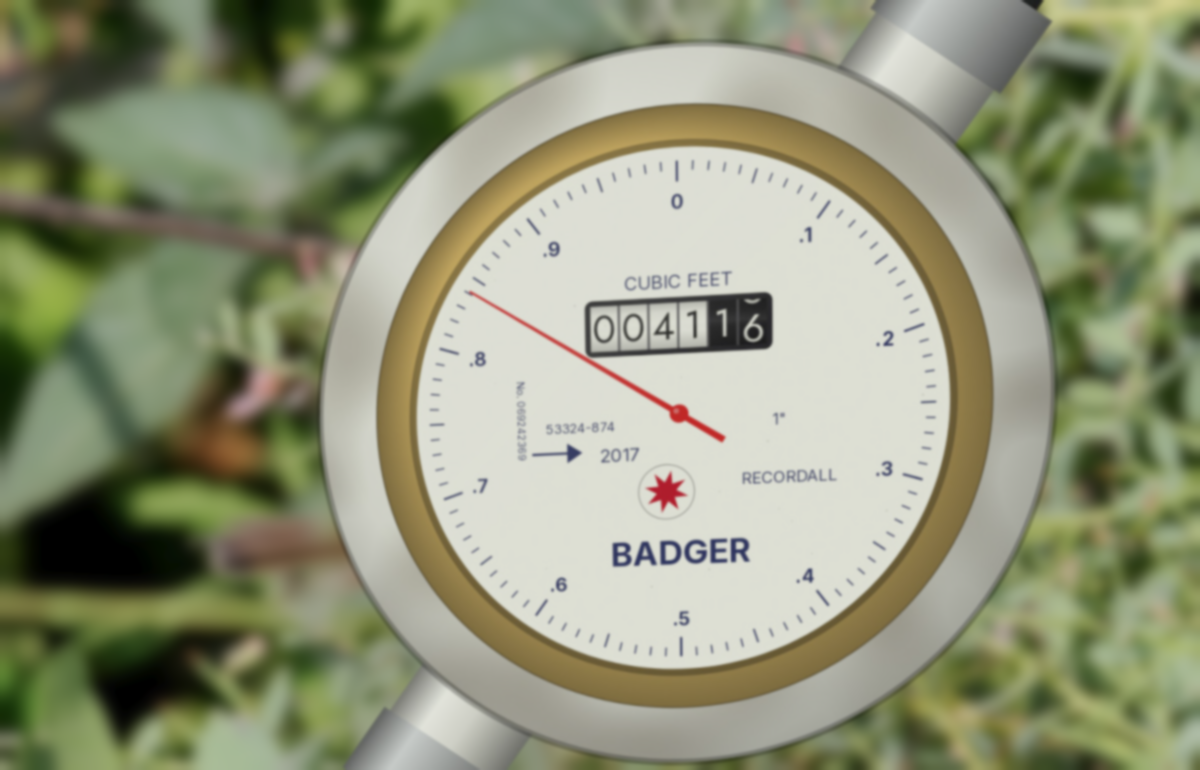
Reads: 4115.84,ft³
